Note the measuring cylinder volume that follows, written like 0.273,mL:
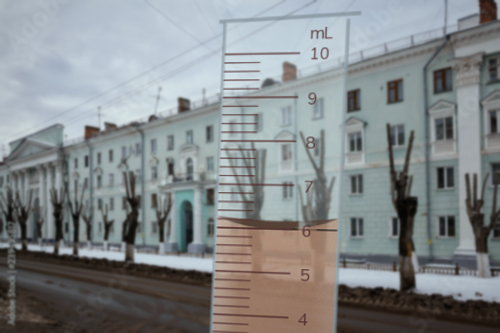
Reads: 6,mL
